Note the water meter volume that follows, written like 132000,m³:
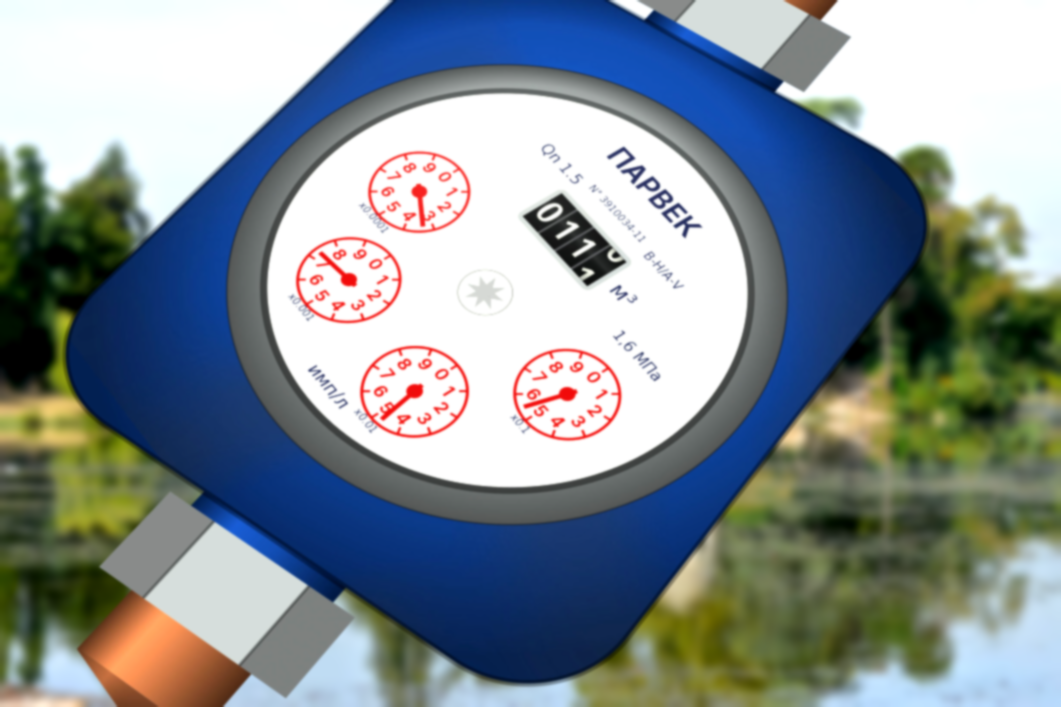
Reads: 110.5473,m³
